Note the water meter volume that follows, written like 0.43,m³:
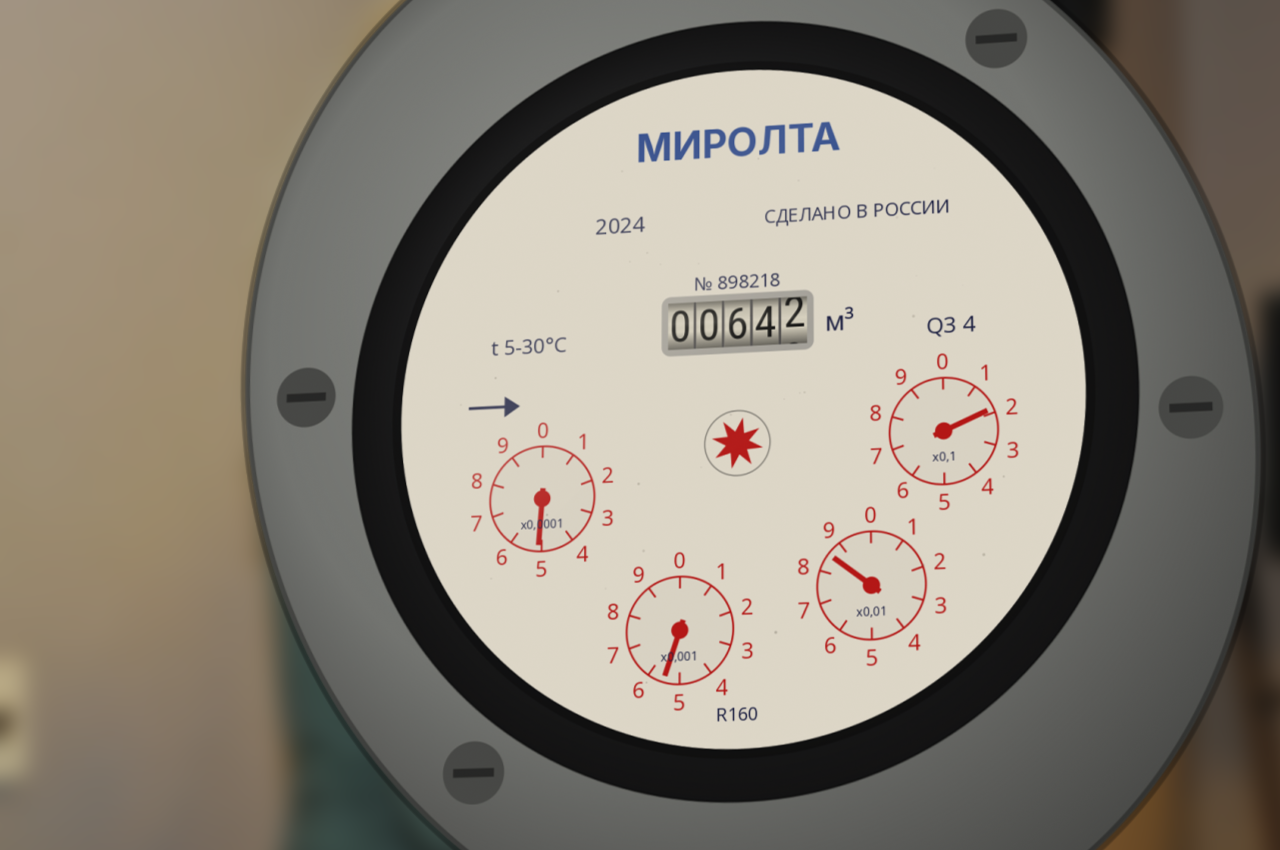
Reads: 642.1855,m³
